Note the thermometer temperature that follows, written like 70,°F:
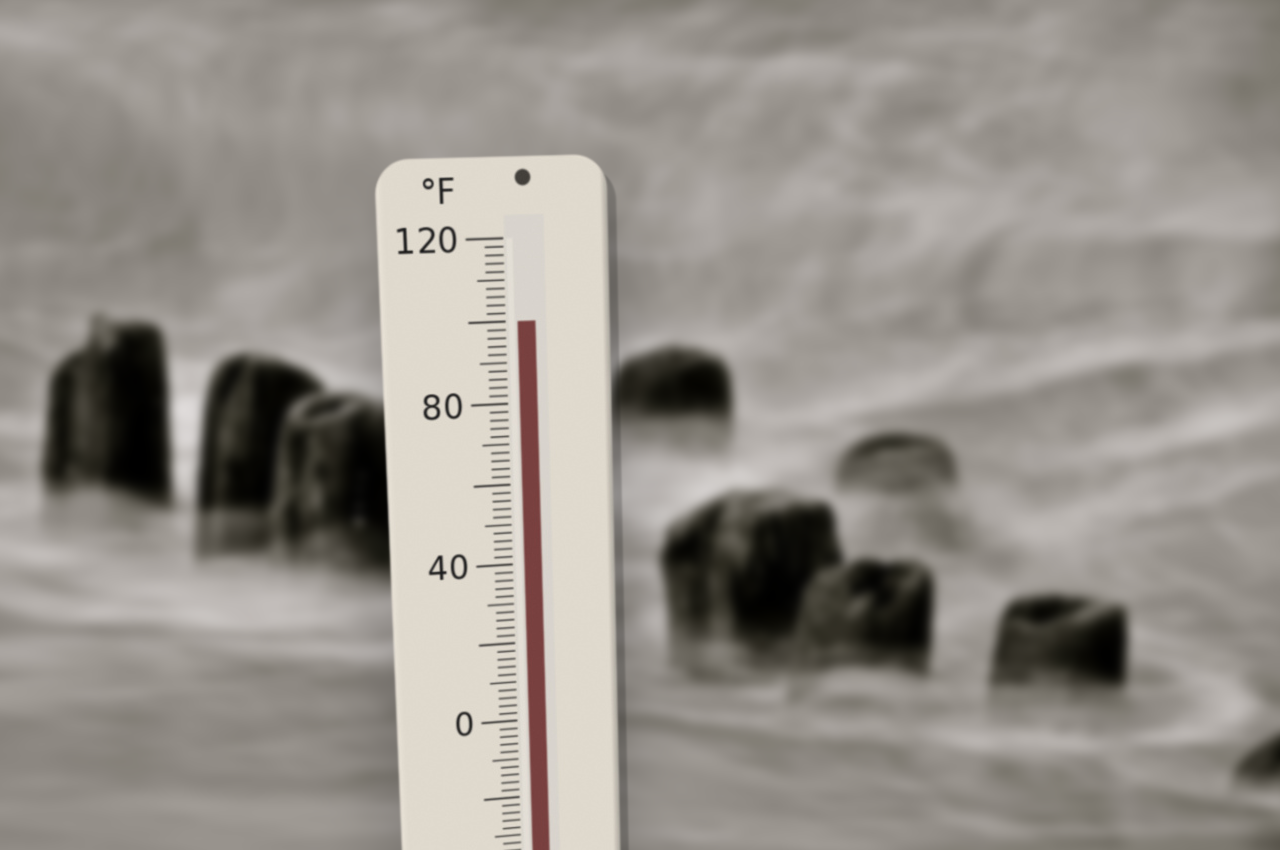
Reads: 100,°F
